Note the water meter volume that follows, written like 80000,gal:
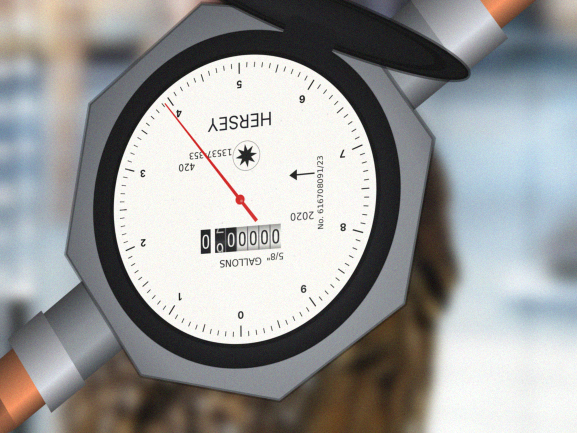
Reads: 63.9,gal
